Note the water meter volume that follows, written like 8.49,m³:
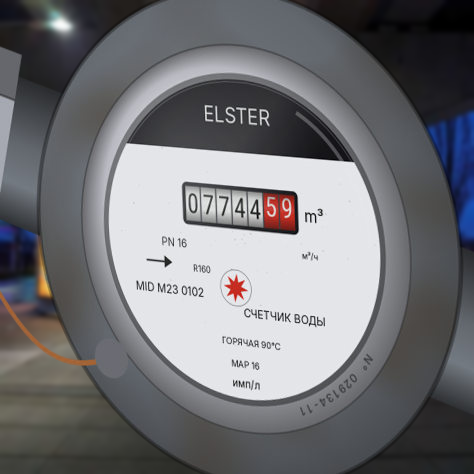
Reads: 7744.59,m³
